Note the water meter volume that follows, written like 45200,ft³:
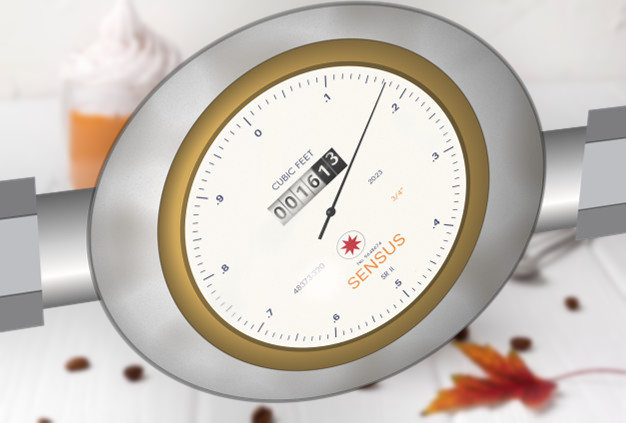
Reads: 1613.17,ft³
